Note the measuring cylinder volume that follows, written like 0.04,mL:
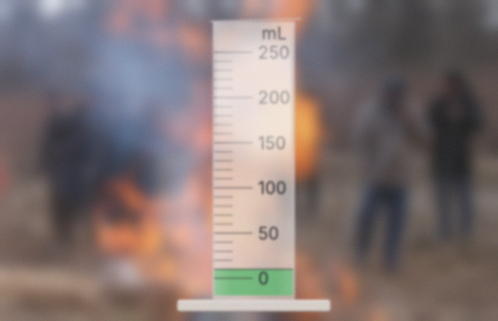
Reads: 10,mL
